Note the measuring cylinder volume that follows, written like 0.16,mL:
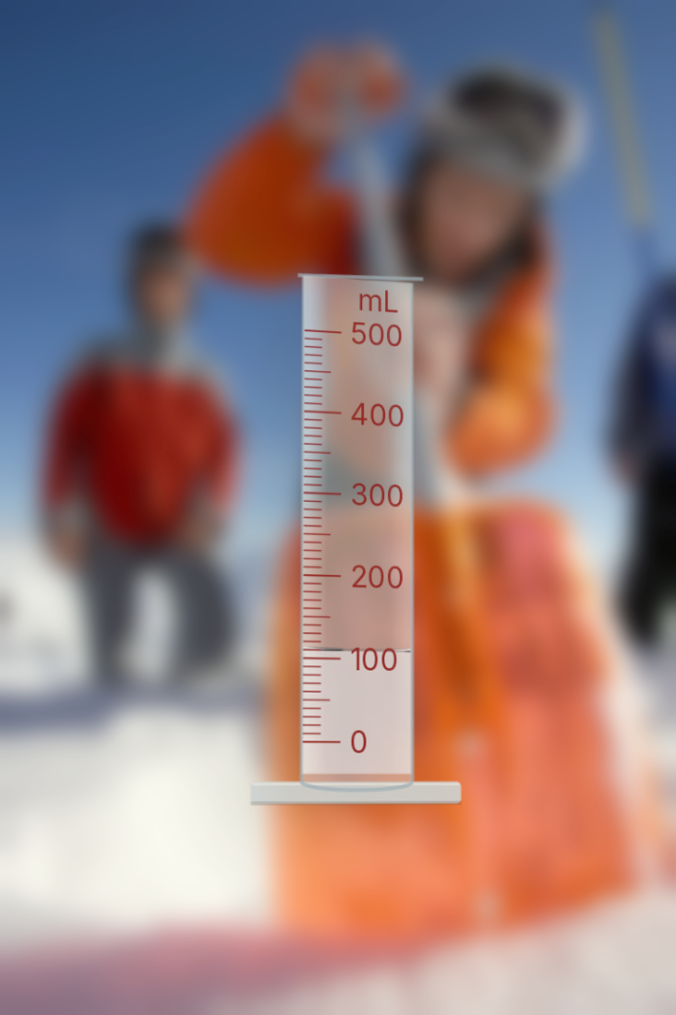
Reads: 110,mL
